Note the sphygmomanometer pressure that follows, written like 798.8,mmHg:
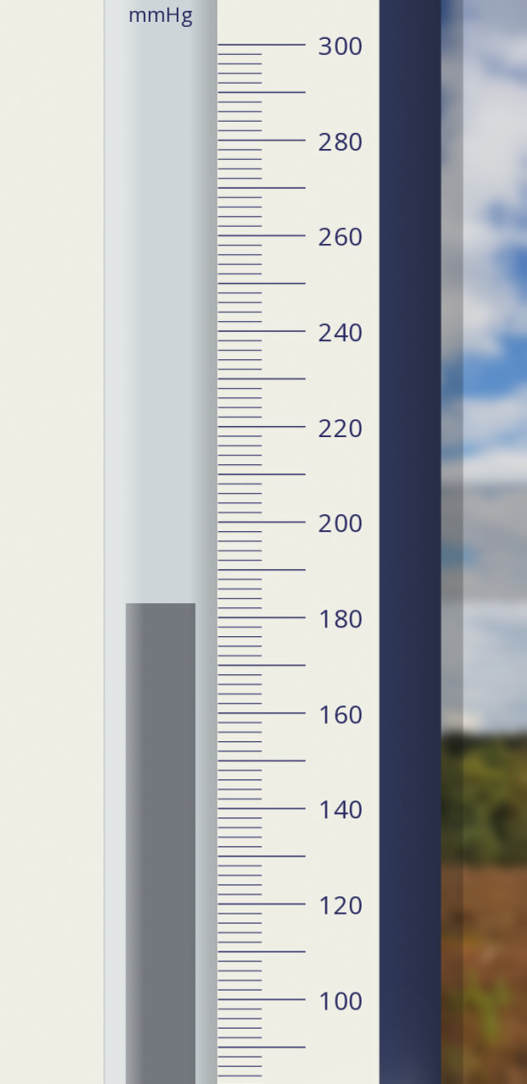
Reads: 183,mmHg
